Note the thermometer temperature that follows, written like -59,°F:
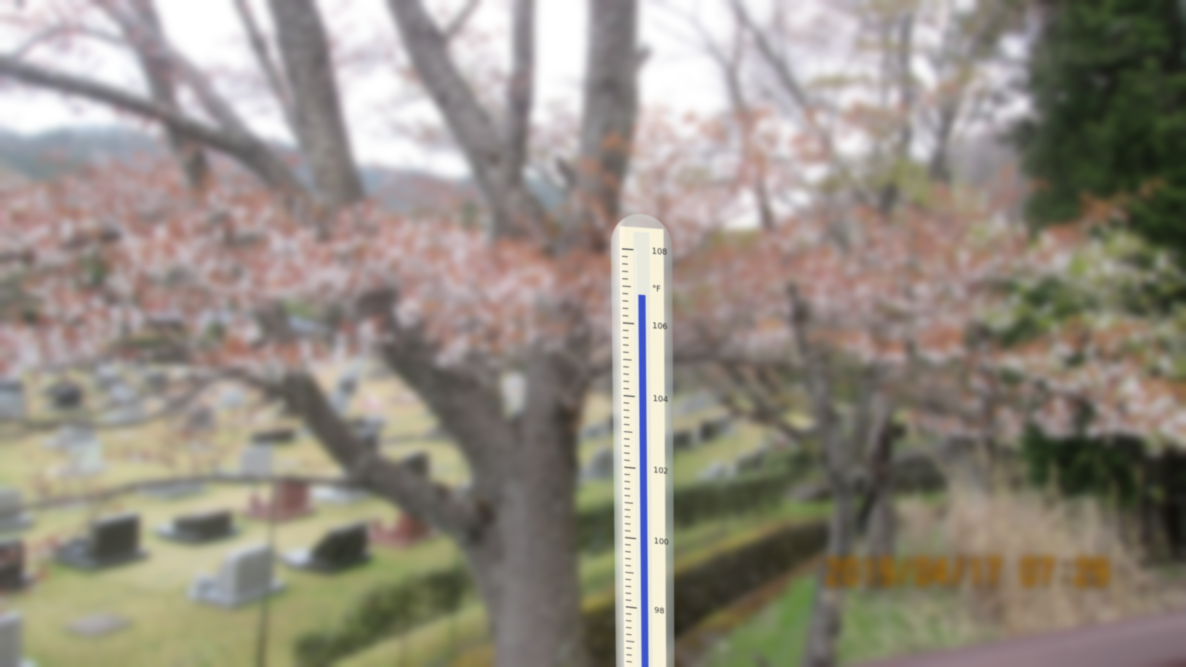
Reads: 106.8,°F
